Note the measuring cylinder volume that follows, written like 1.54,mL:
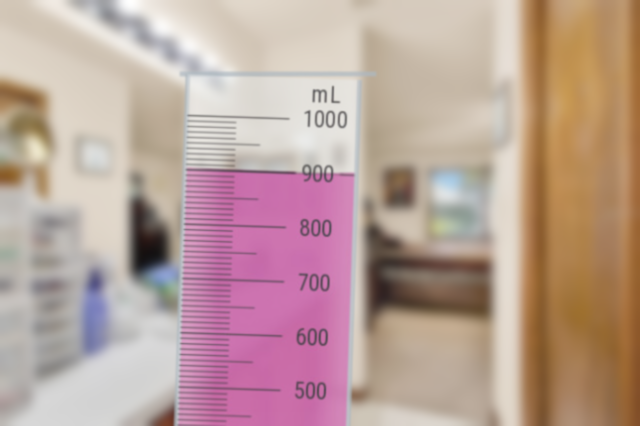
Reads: 900,mL
